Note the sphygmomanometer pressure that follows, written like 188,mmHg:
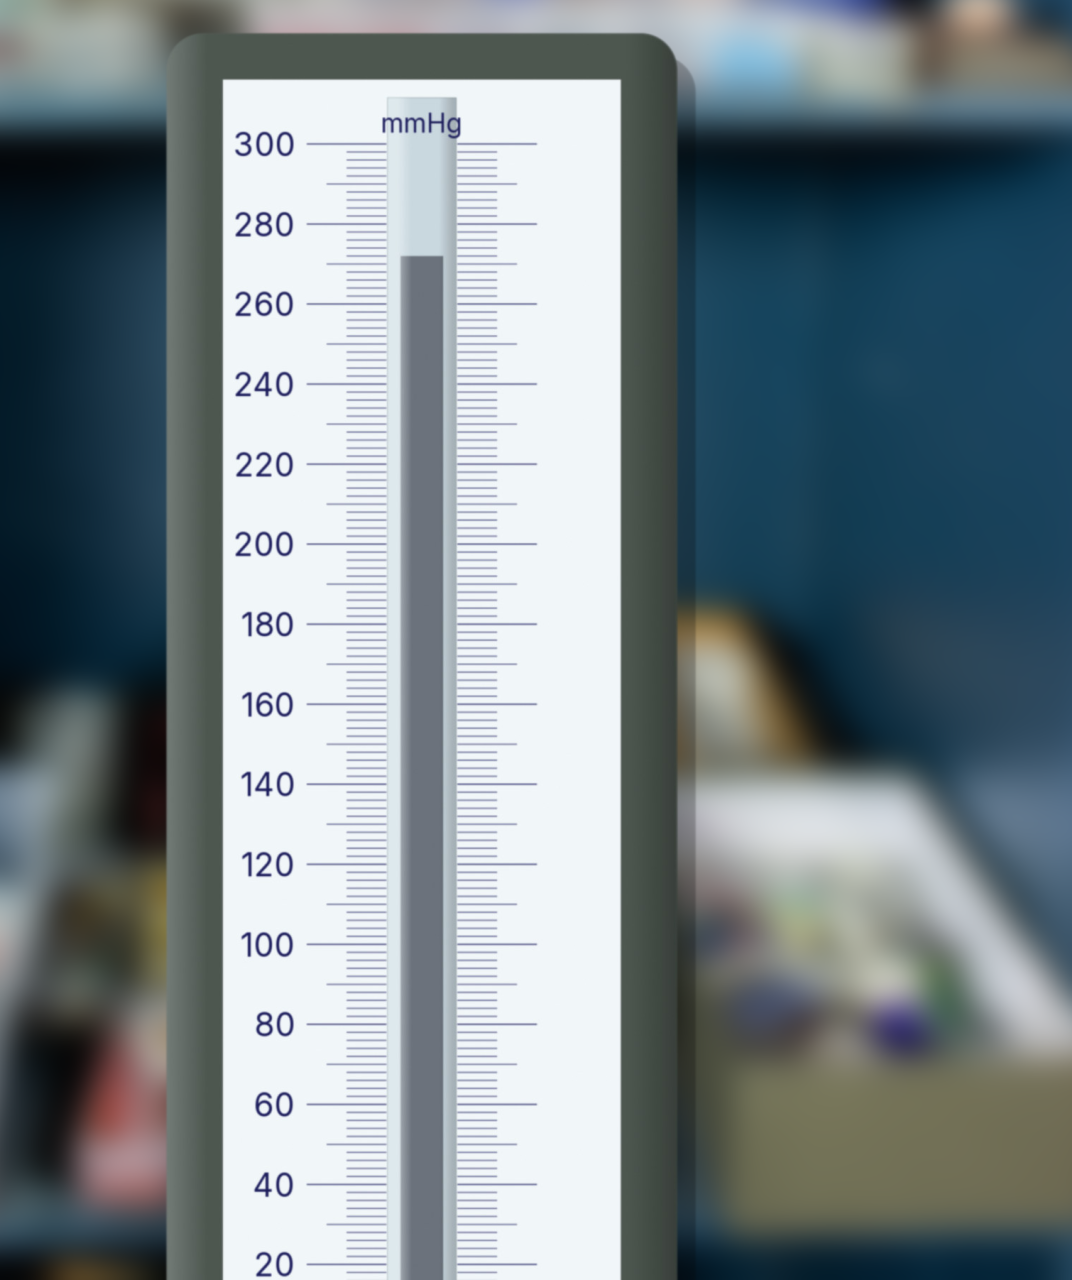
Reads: 272,mmHg
